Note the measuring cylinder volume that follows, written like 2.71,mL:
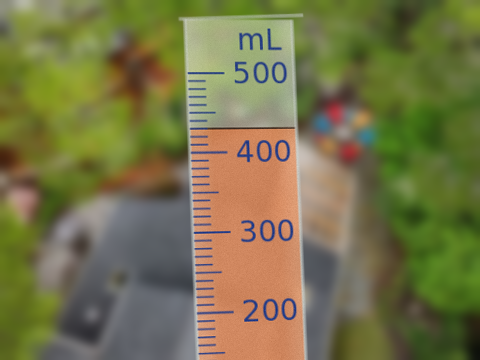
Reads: 430,mL
